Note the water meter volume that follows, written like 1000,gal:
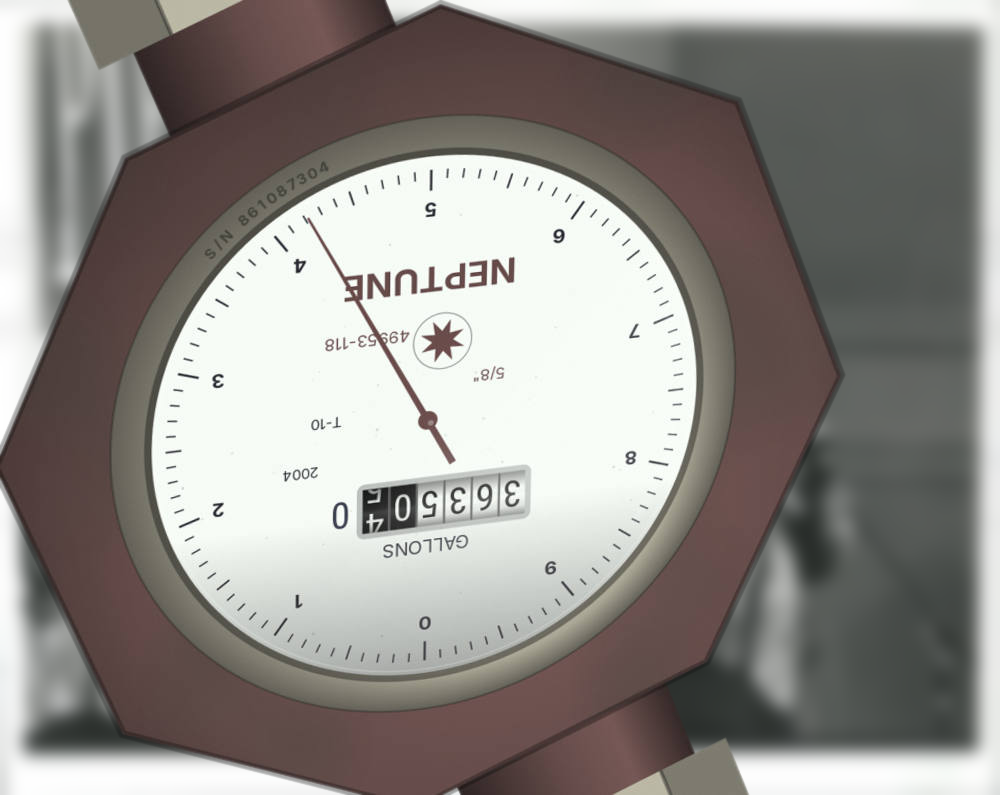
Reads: 3635044.2,gal
